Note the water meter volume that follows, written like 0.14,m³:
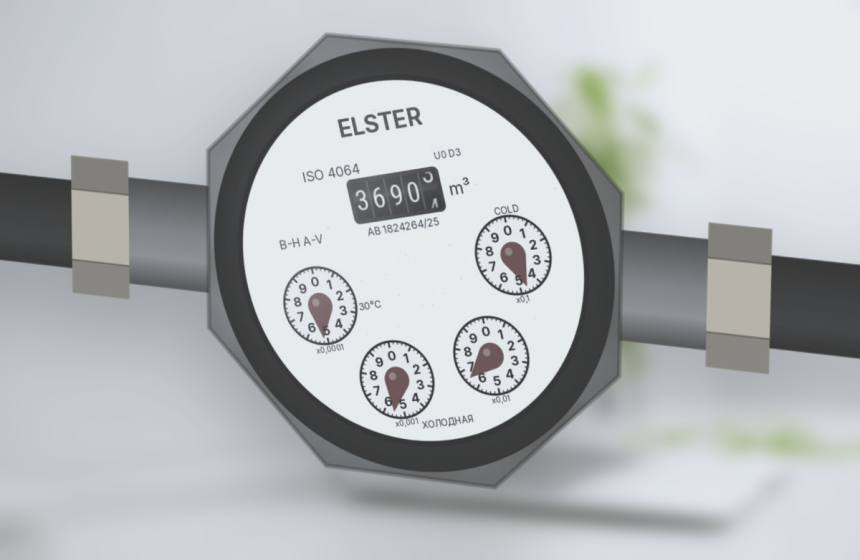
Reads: 36903.4655,m³
